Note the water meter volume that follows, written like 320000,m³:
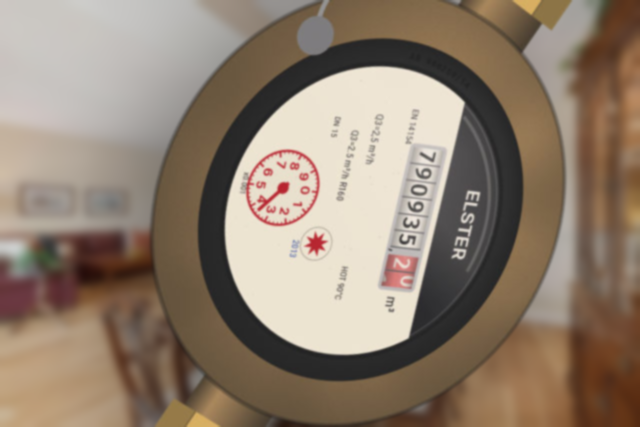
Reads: 790935.203,m³
